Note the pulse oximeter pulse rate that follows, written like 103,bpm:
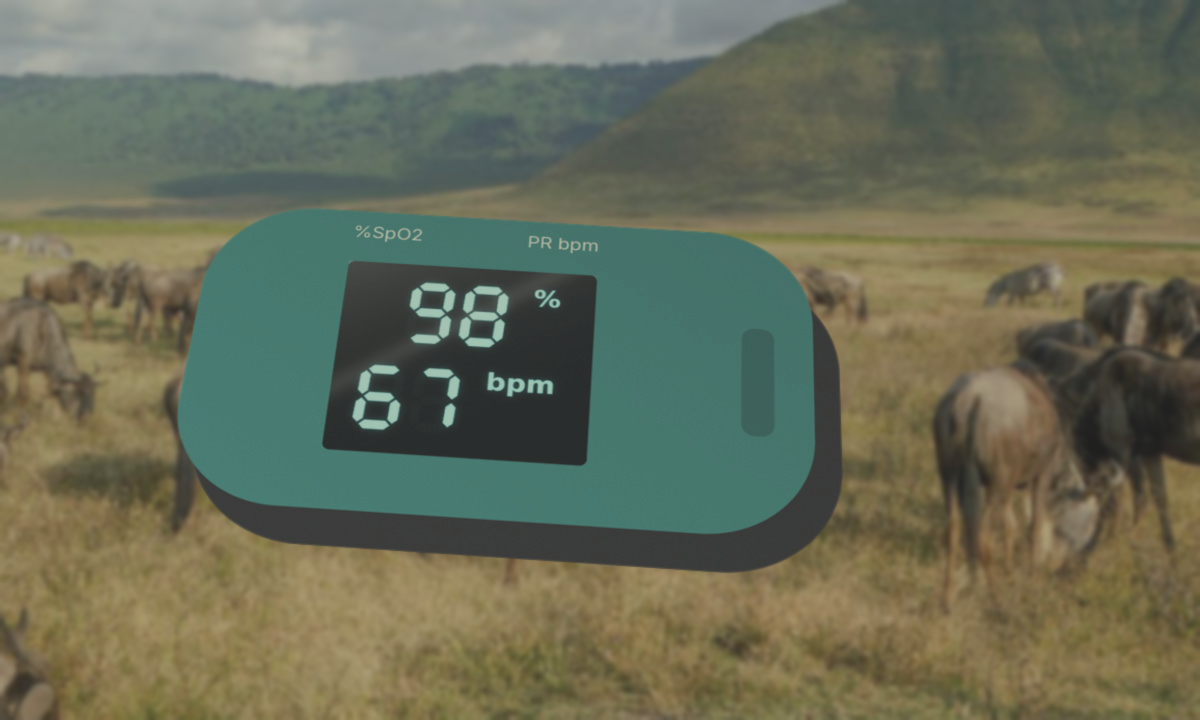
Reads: 67,bpm
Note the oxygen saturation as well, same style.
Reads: 98,%
